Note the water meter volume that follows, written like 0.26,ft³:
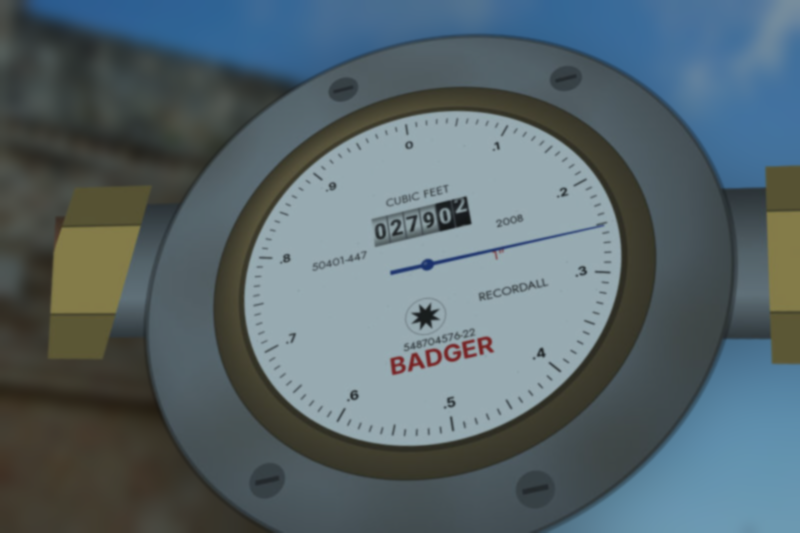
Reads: 27902.25,ft³
